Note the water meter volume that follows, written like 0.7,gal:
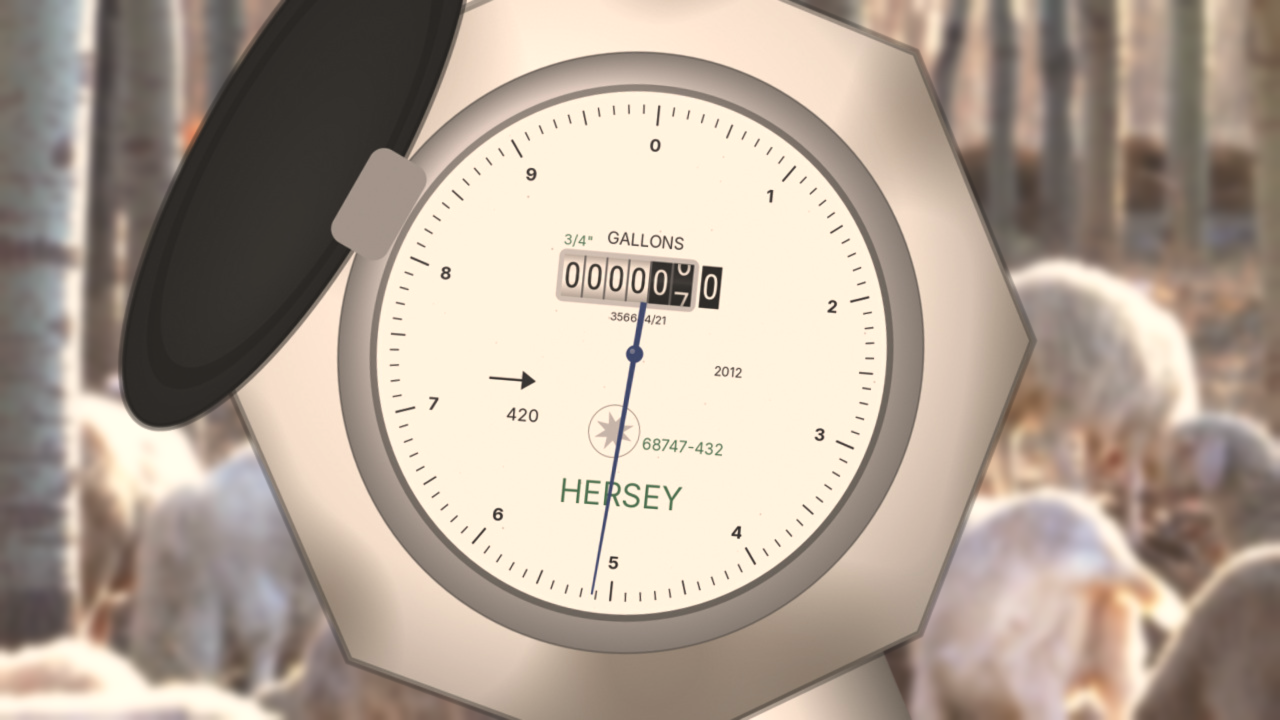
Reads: 65.1,gal
